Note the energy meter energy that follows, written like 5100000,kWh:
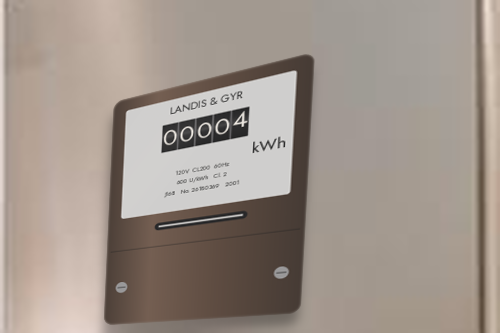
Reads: 4,kWh
